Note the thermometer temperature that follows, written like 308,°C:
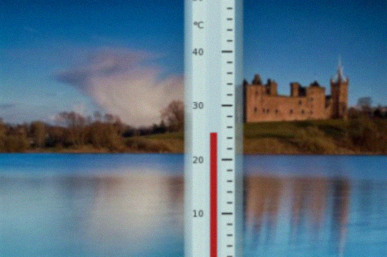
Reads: 25,°C
